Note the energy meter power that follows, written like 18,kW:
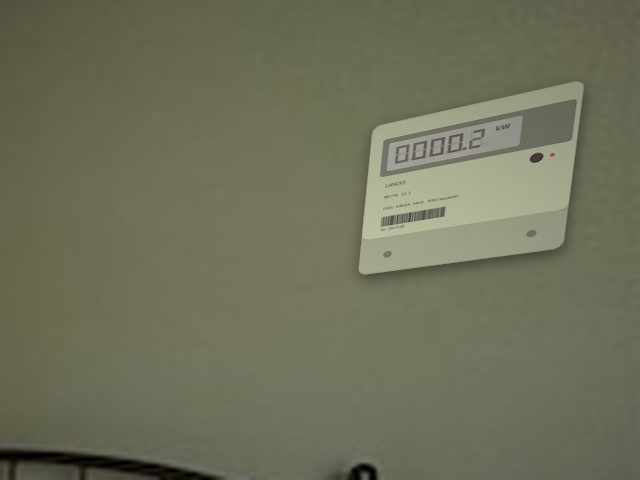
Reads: 0.2,kW
